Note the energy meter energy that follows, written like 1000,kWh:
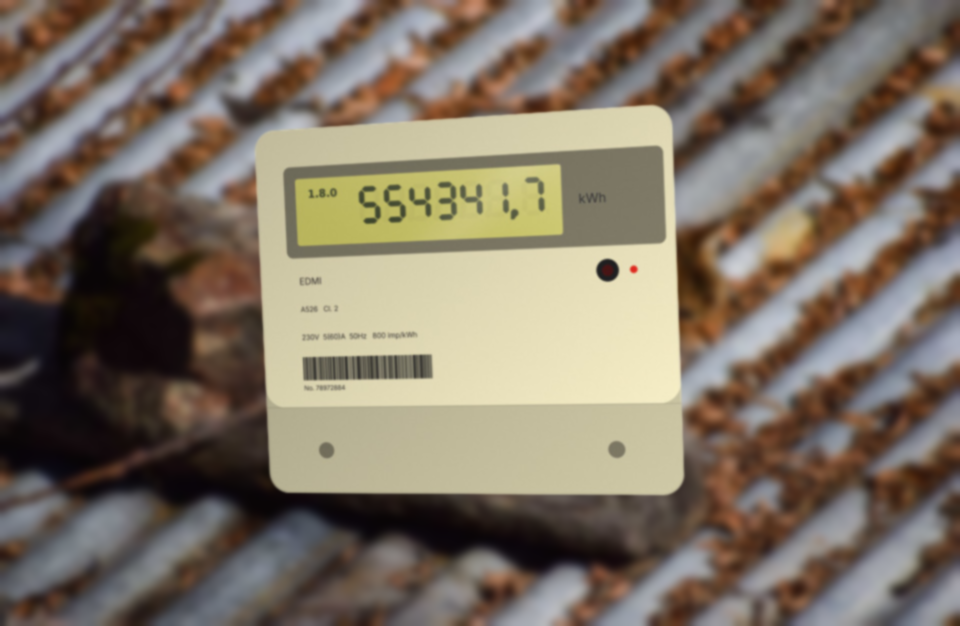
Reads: 554341.7,kWh
